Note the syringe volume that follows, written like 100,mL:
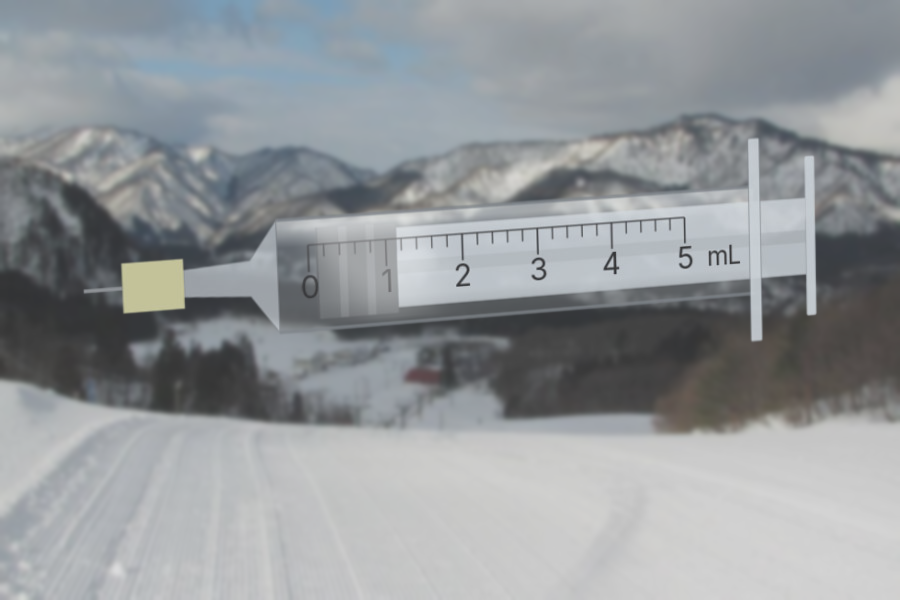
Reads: 0.1,mL
